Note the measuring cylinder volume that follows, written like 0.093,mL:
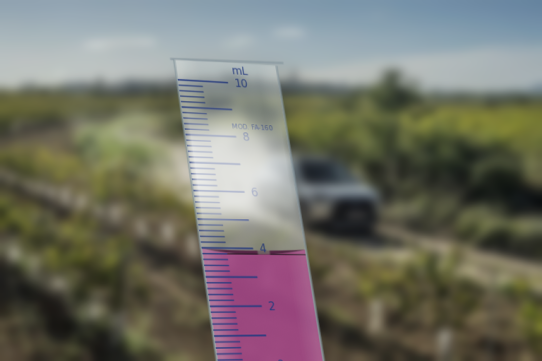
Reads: 3.8,mL
